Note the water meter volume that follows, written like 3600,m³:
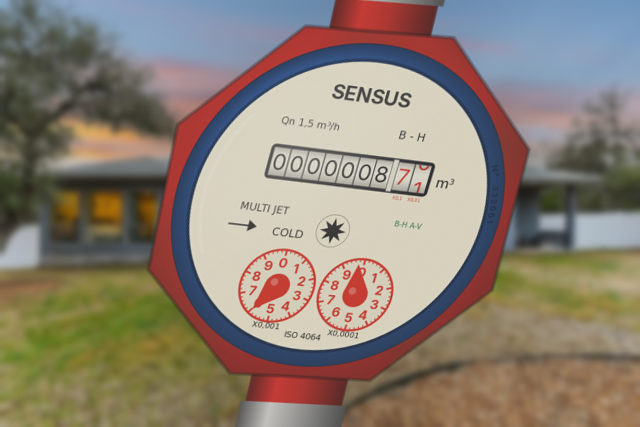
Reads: 8.7059,m³
